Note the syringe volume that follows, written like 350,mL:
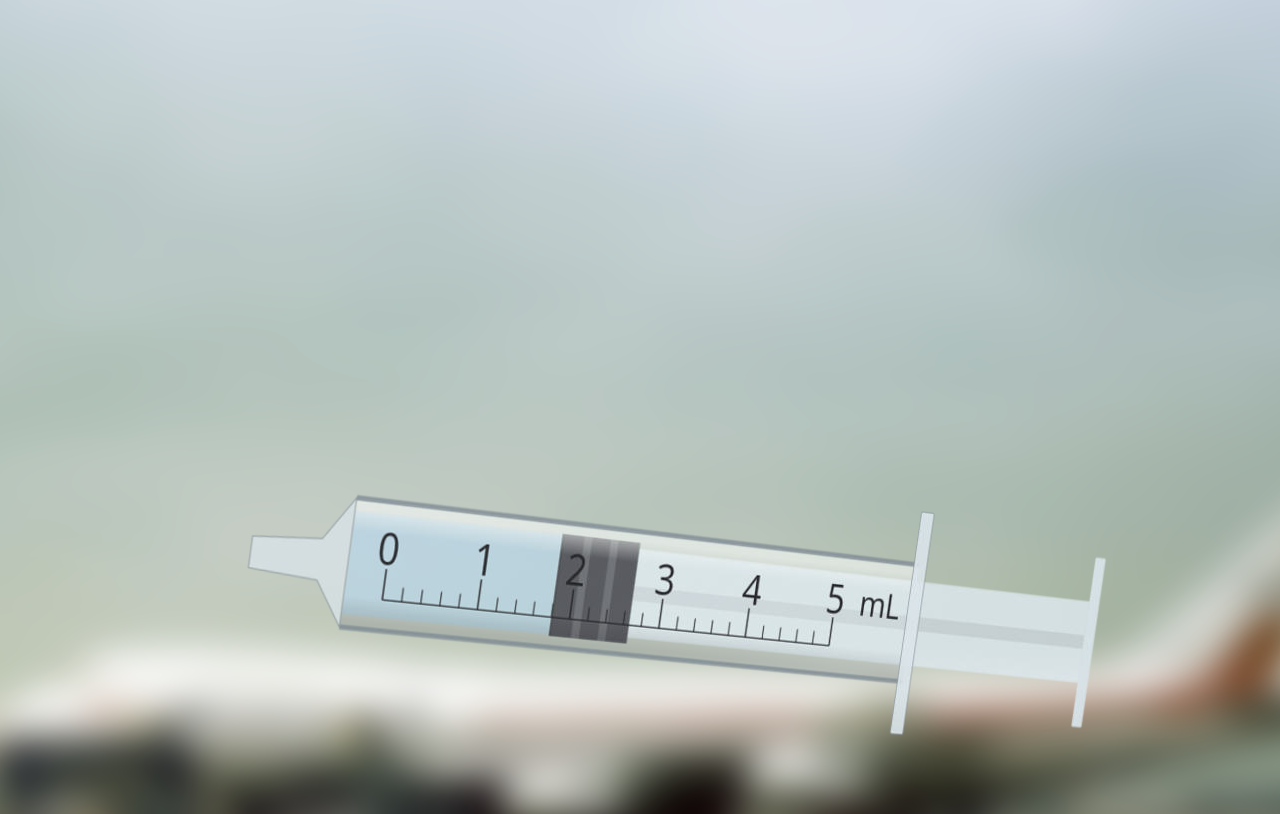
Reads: 1.8,mL
